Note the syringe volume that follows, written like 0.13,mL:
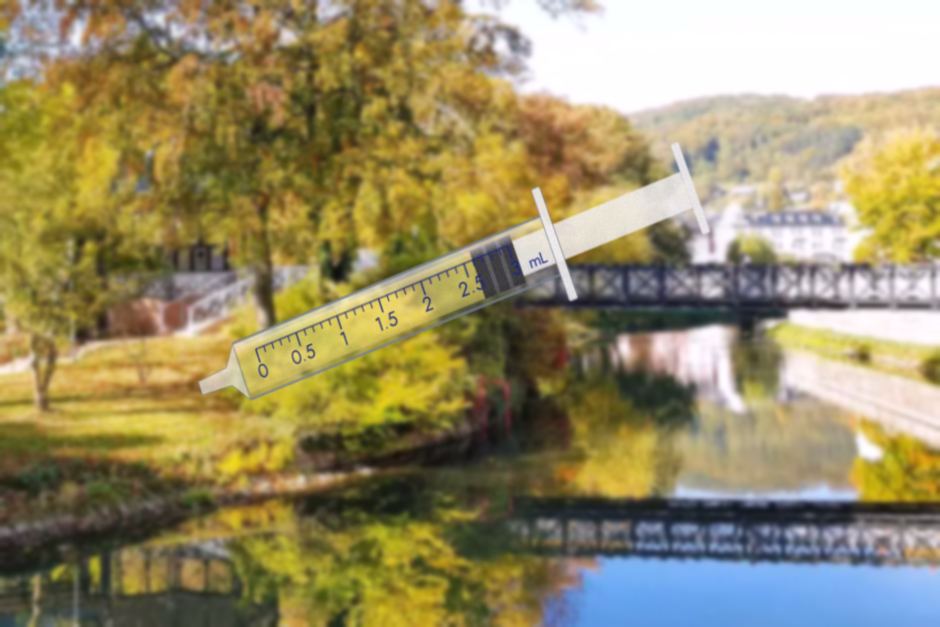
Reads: 2.6,mL
